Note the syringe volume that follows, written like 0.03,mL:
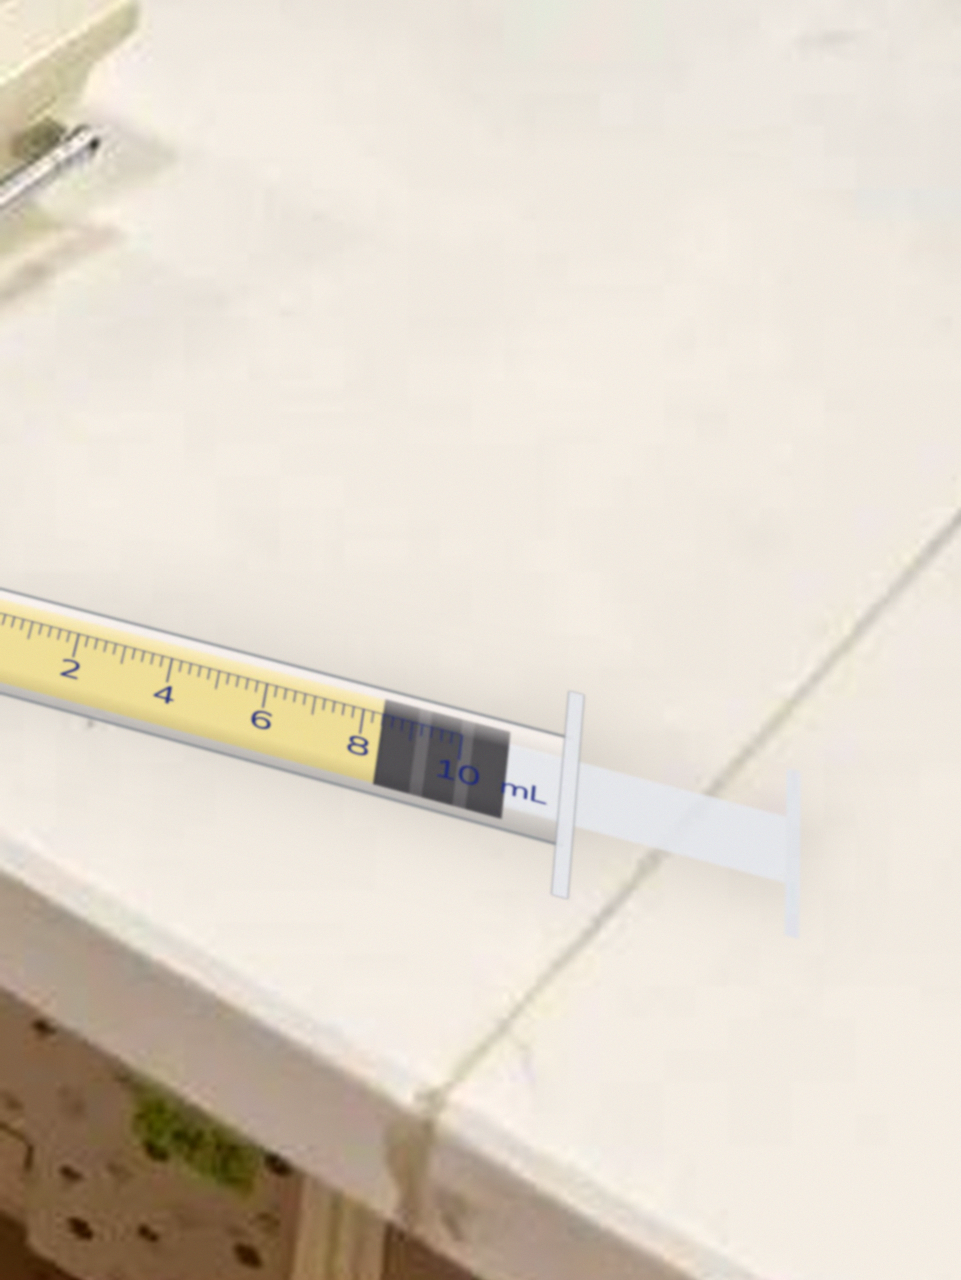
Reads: 8.4,mL
